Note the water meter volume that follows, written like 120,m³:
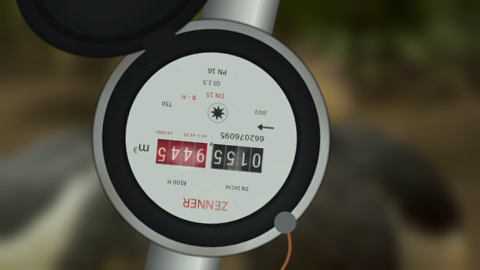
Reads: 155.9445,m³
